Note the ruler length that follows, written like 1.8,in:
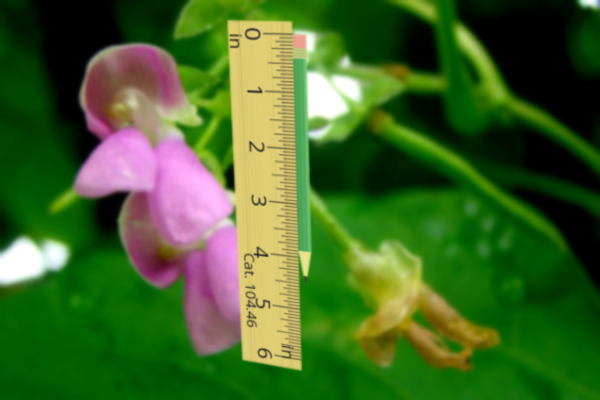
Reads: 4.5,in
